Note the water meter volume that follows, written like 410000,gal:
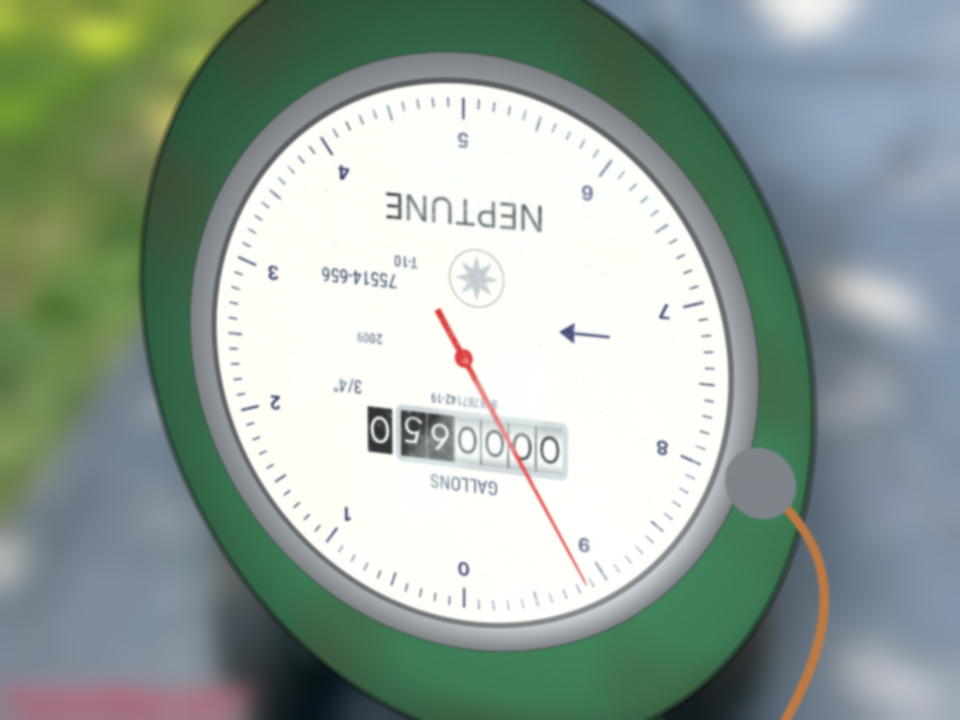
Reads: 649.1,gal
